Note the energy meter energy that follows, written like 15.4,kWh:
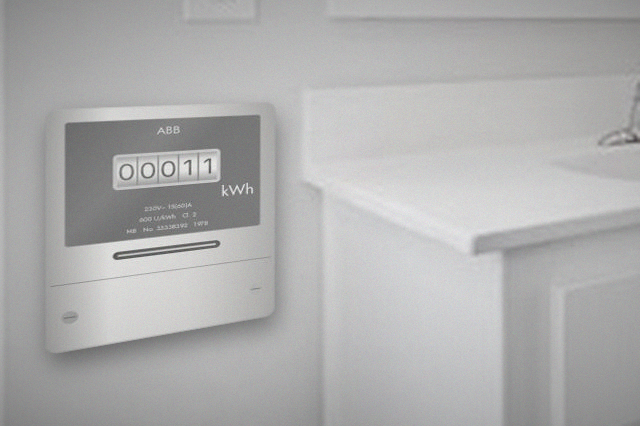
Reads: 11,kWh
